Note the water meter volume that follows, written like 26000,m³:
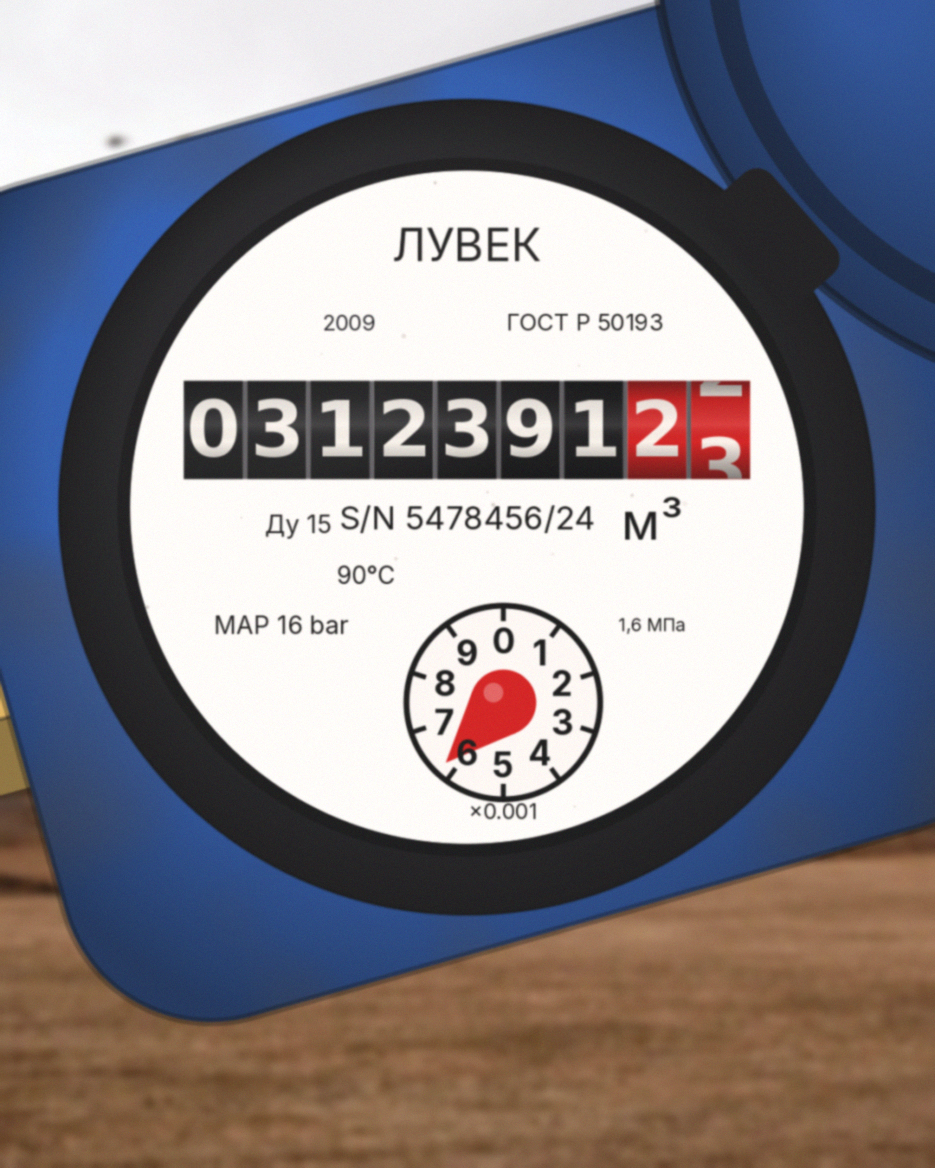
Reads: 312391.226,m³
